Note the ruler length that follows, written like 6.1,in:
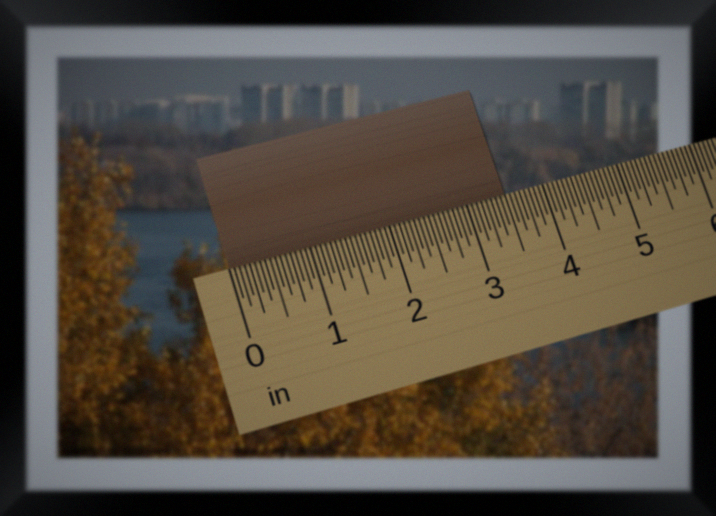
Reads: 3.5,in
